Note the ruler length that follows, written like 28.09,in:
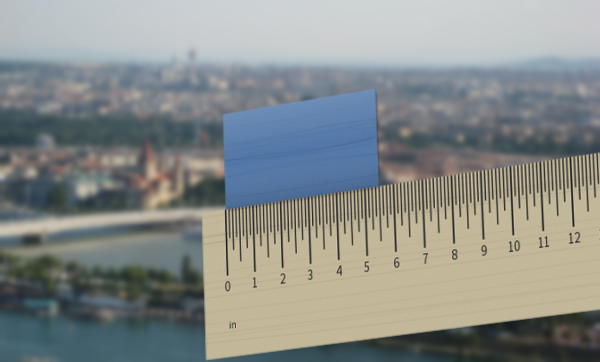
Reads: 5.5,in
